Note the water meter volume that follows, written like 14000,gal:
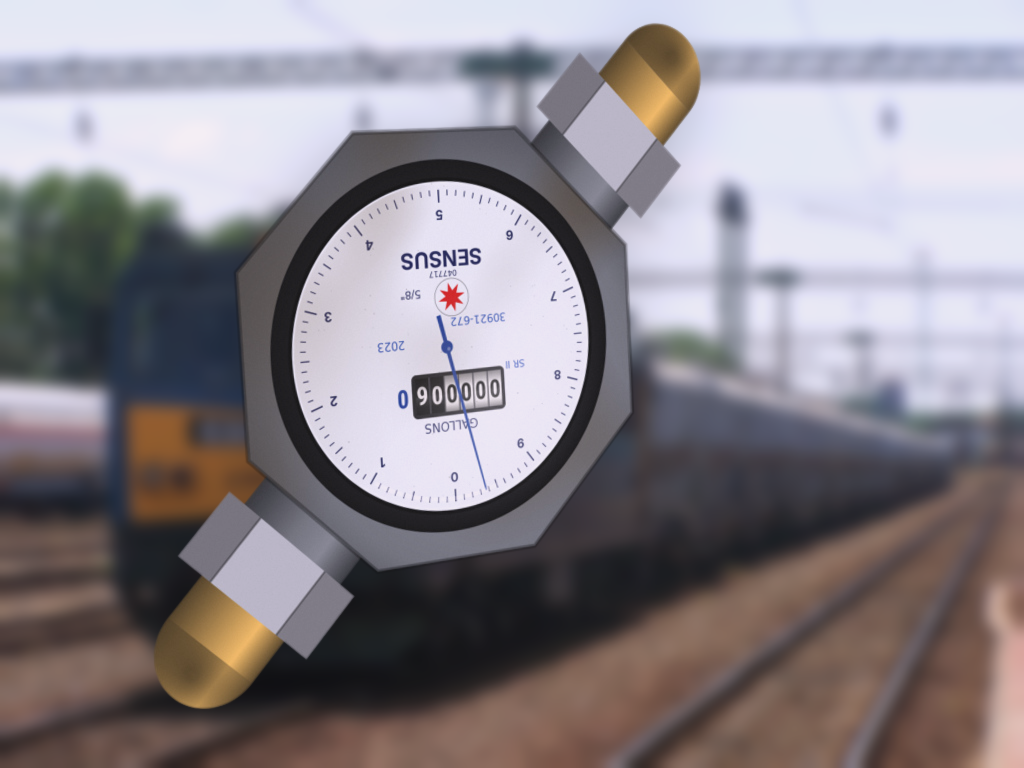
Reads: 59.6,gal
